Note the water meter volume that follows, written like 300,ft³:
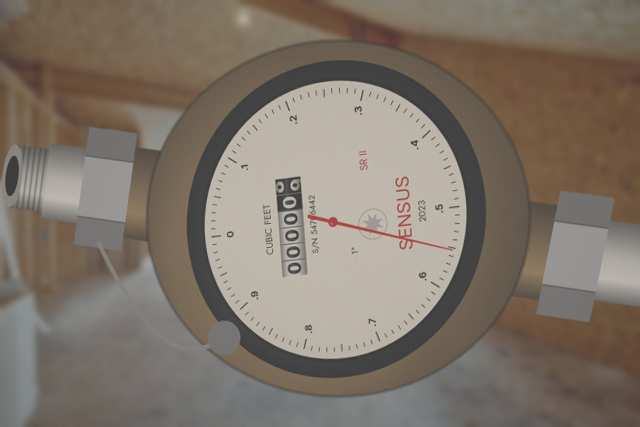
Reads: 8.55,ft³
